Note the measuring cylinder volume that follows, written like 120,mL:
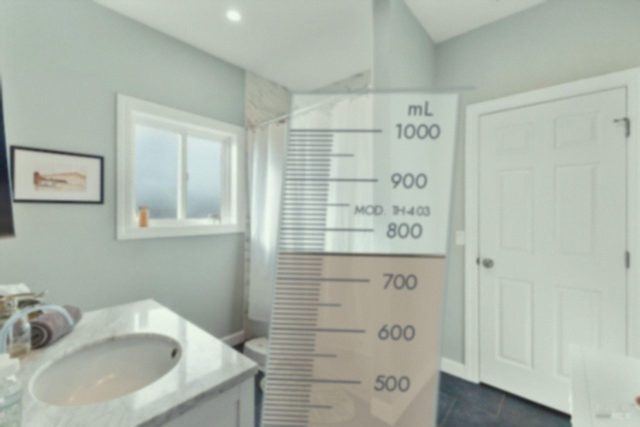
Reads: 750,mL
